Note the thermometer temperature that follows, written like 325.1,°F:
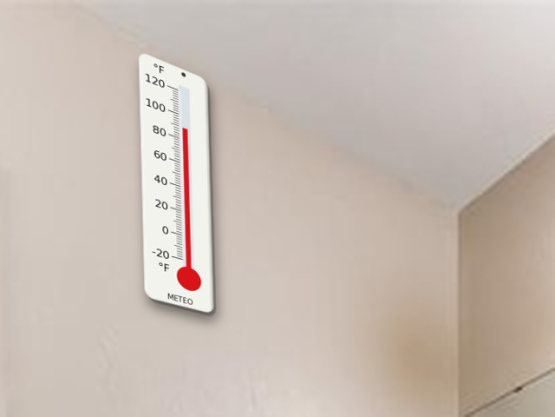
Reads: 90,°F
